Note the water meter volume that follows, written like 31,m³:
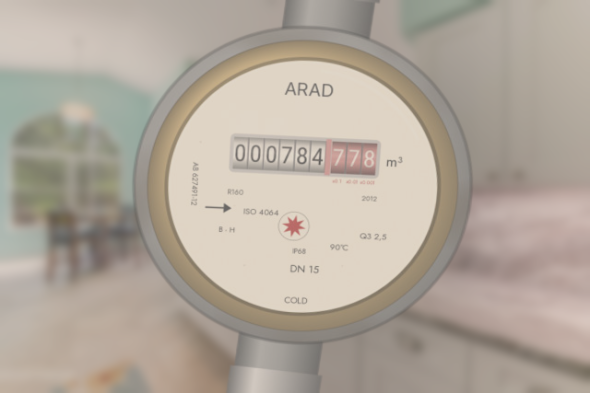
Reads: 784.778,m³
